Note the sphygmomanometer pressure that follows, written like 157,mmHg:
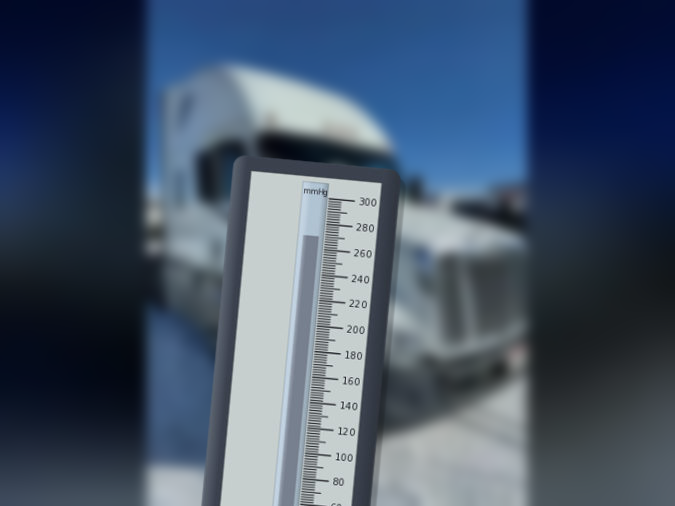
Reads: 270,mmHg
